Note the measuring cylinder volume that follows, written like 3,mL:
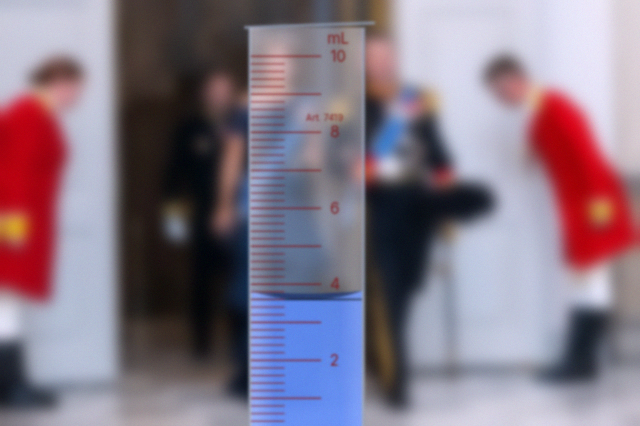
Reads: 3.6,mL
